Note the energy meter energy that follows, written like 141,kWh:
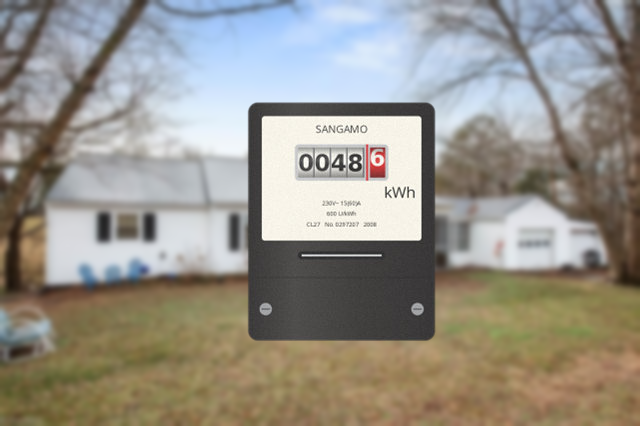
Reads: 48.6,kWh
